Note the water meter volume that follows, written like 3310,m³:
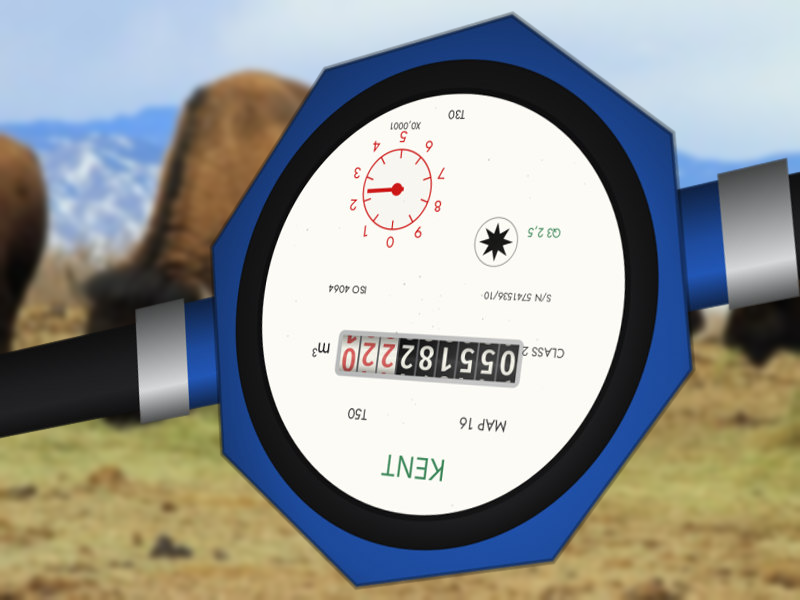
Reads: 55182.2202,m³
